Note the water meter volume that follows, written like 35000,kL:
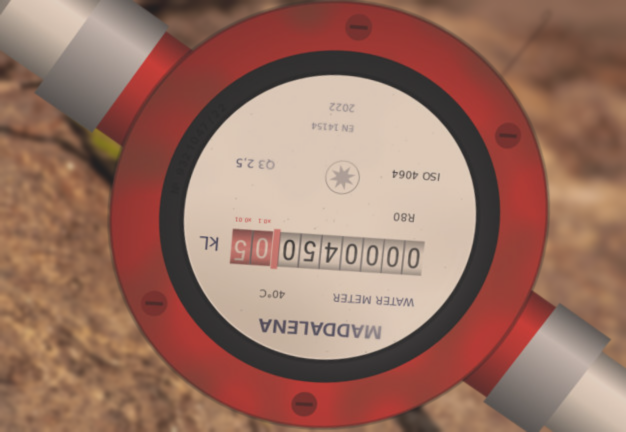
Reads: 450.05,kL
